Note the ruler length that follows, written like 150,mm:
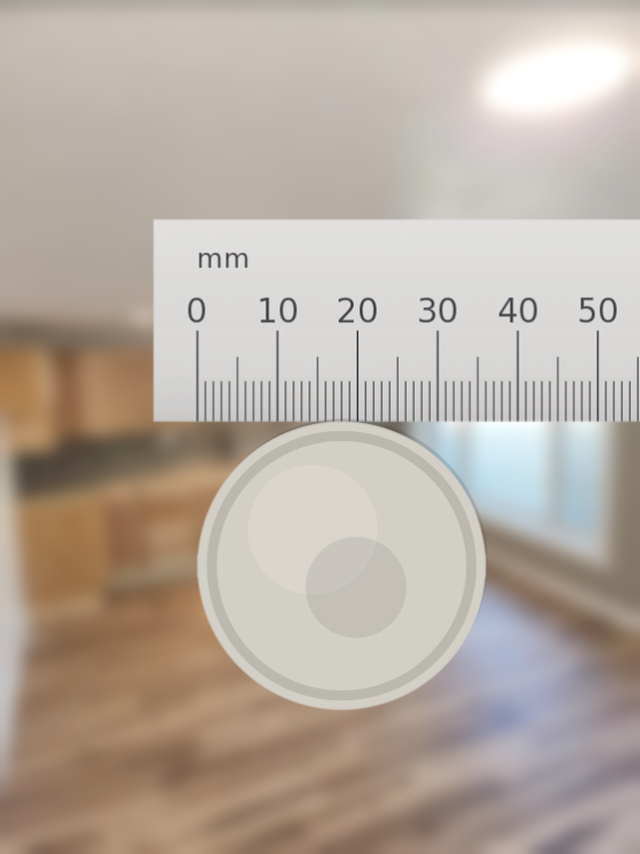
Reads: 36,mm
